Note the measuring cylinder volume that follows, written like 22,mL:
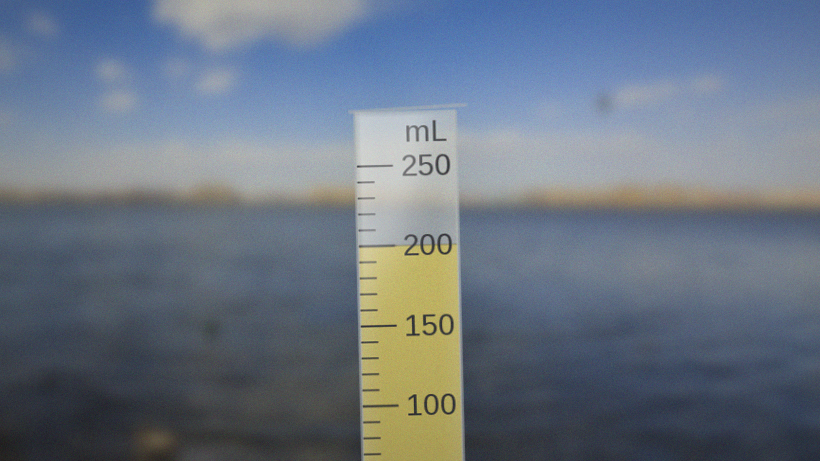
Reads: 200,mL
